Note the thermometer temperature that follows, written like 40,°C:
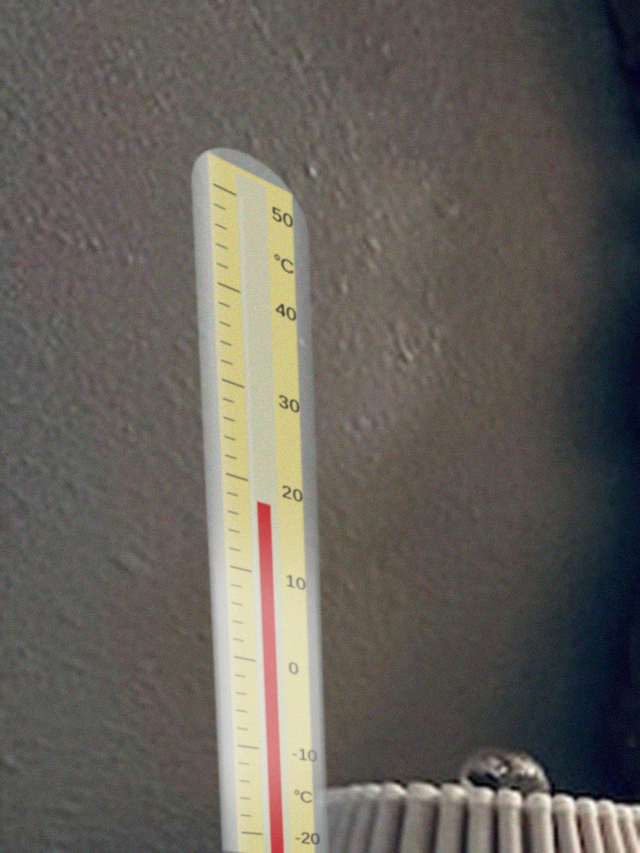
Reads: 18,°C
